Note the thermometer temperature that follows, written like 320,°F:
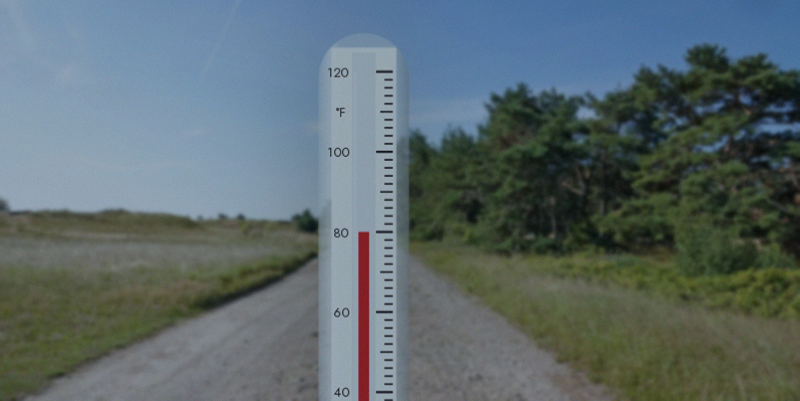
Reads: 80,°F
